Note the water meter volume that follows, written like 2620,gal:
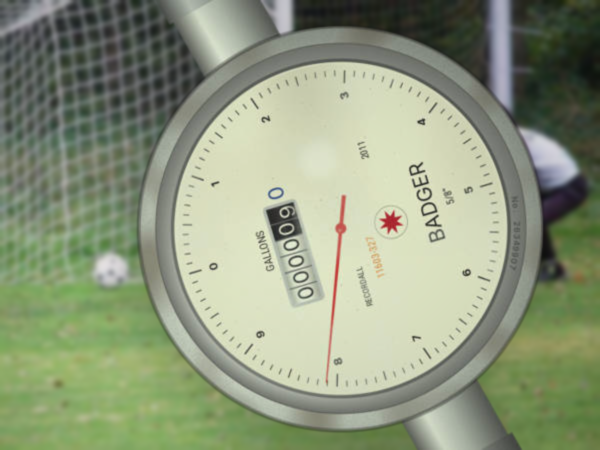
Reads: 88.1,gal
